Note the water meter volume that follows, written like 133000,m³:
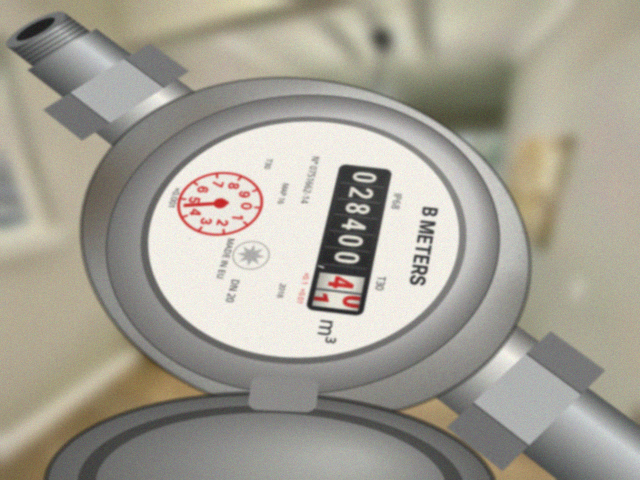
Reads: 28400.404,m³
